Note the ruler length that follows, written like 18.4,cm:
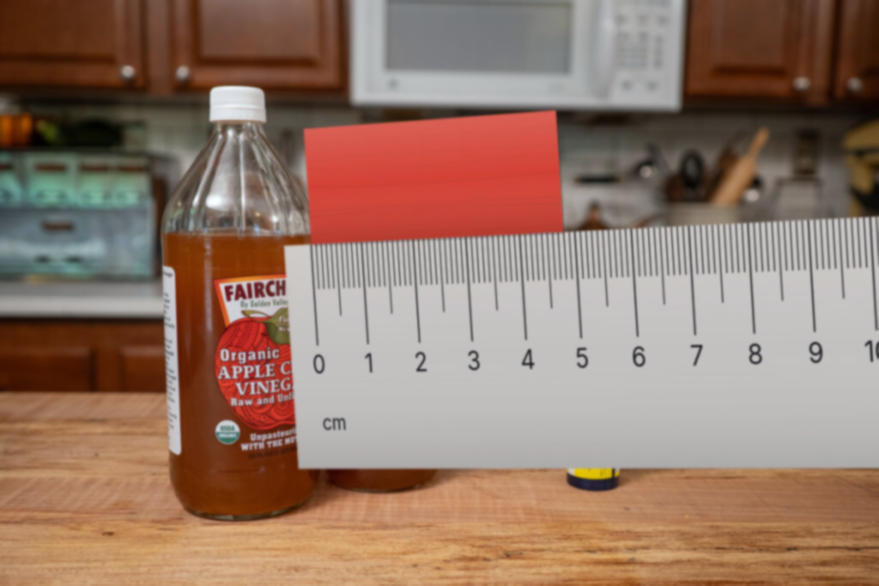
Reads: 4.8,cm
